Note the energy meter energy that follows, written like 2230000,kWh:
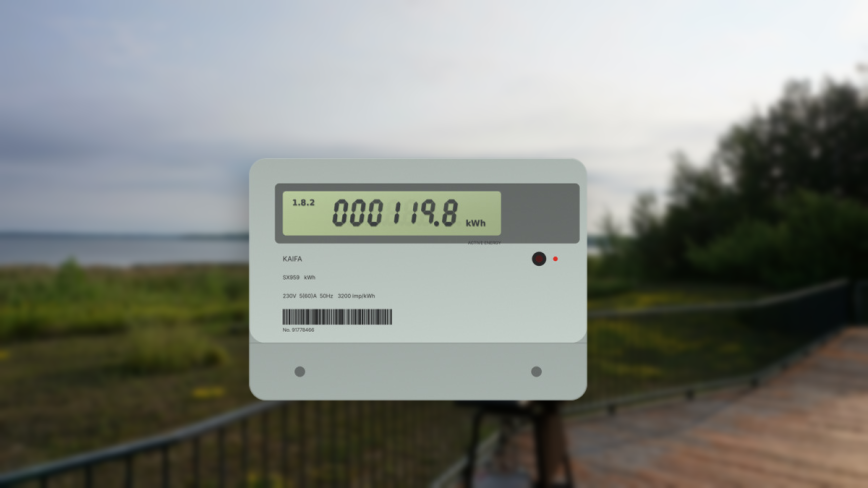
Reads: 119.8,kWh
